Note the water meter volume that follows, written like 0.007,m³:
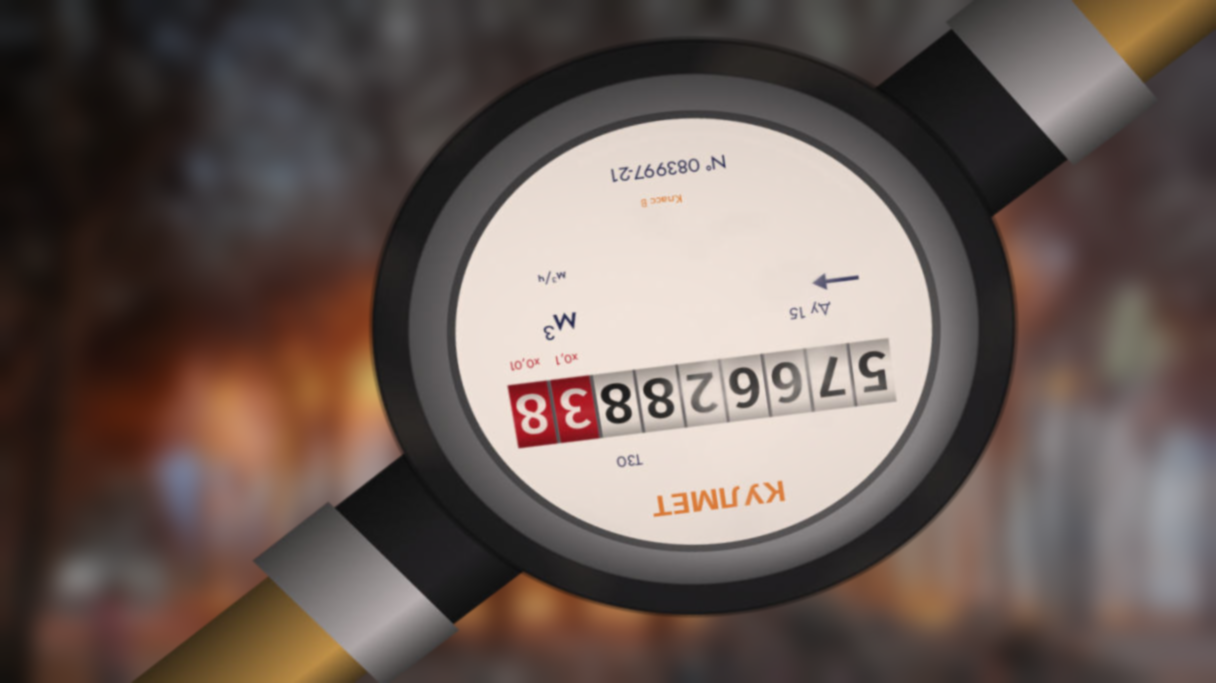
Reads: 5766288.38,m³
